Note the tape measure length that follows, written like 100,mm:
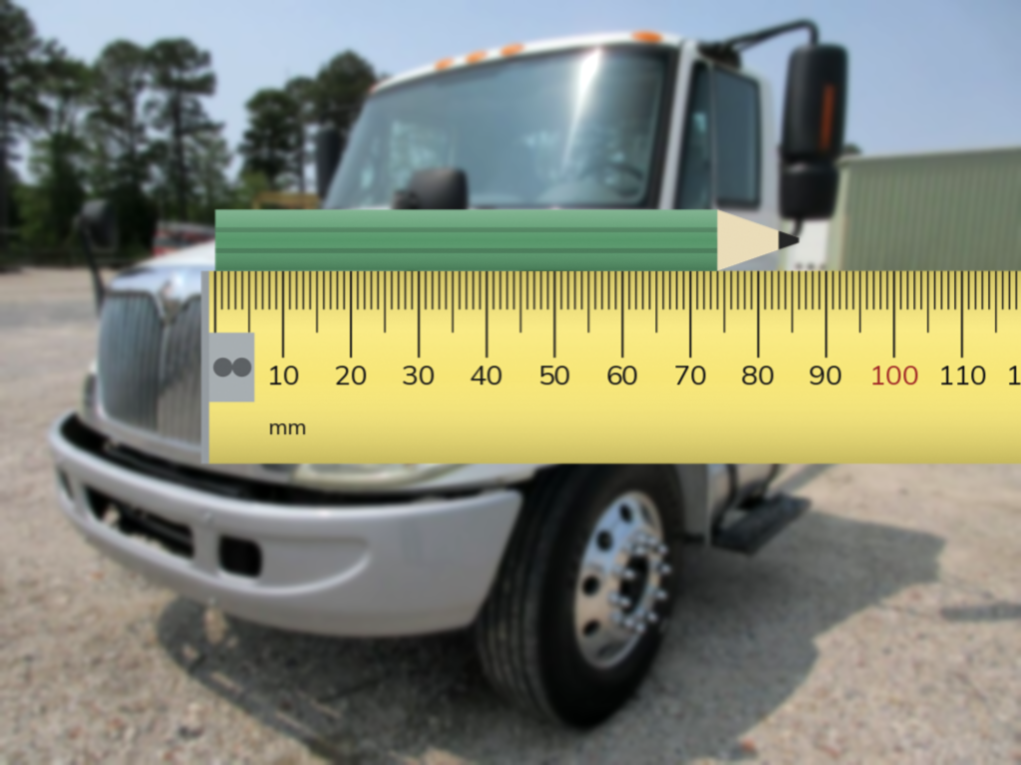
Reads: 86,mm
